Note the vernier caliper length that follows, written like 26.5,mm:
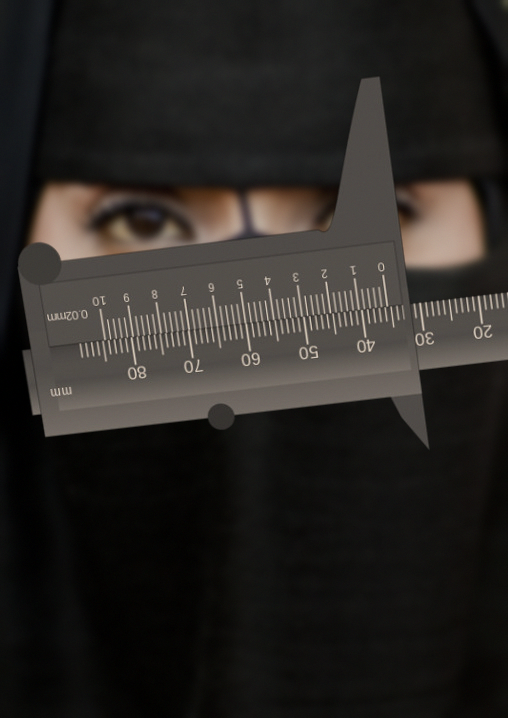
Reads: 35.6,mm
